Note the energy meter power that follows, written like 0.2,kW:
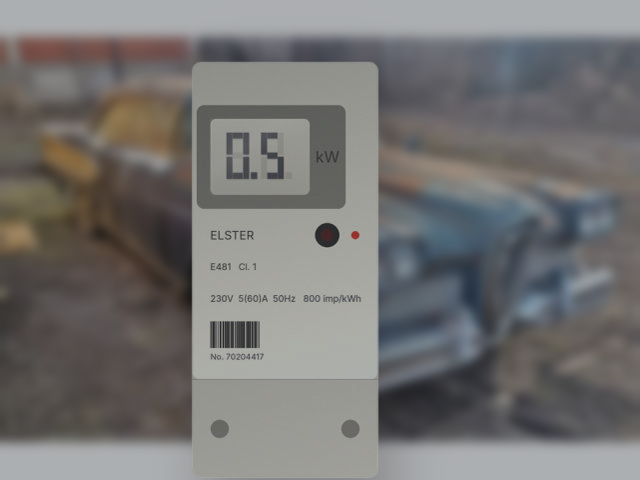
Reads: 0.5,kW
